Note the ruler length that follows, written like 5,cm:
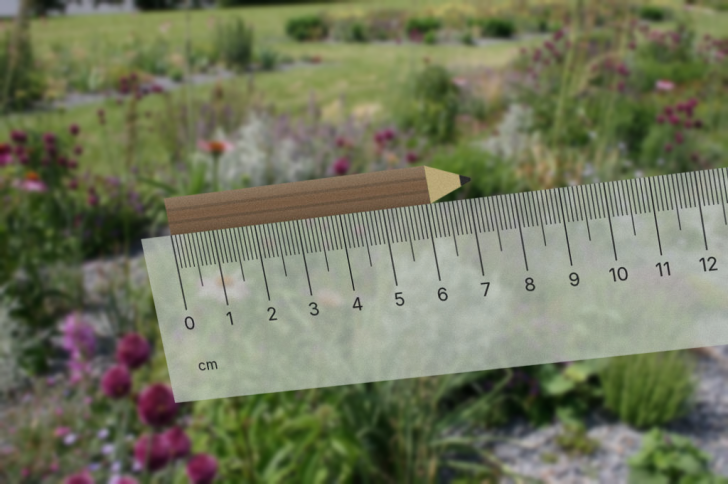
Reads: 7.1,cm
